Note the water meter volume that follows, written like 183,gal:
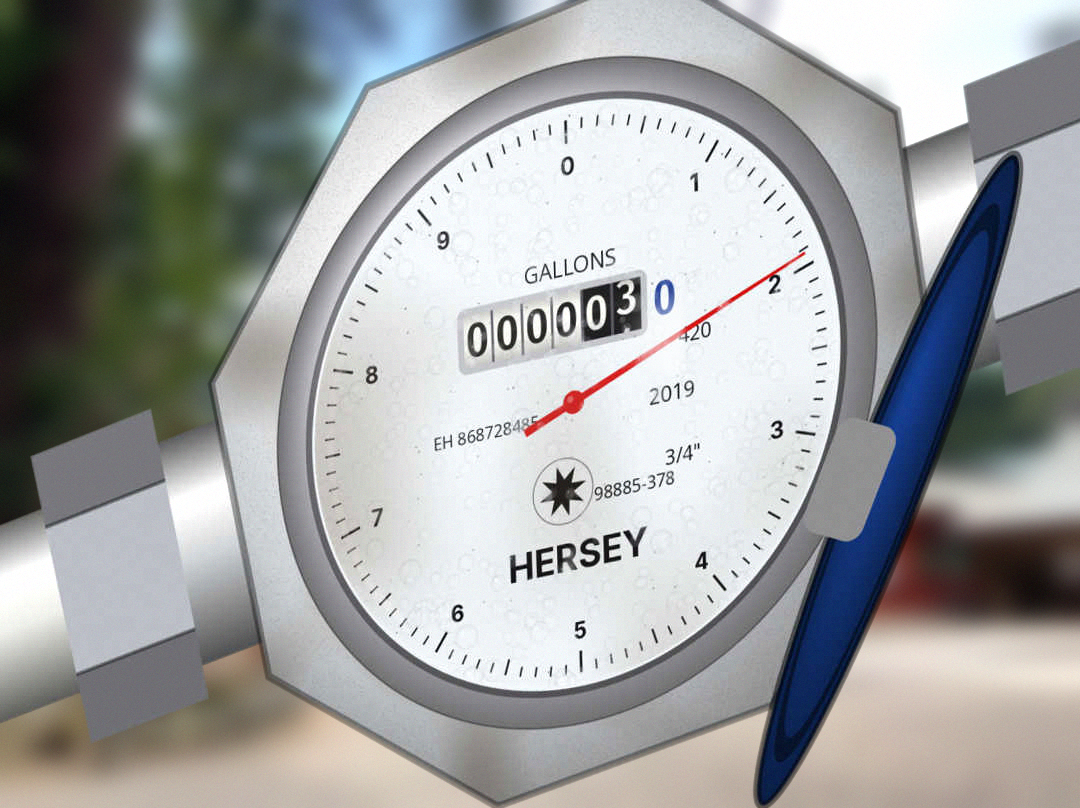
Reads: 31.9,gal
